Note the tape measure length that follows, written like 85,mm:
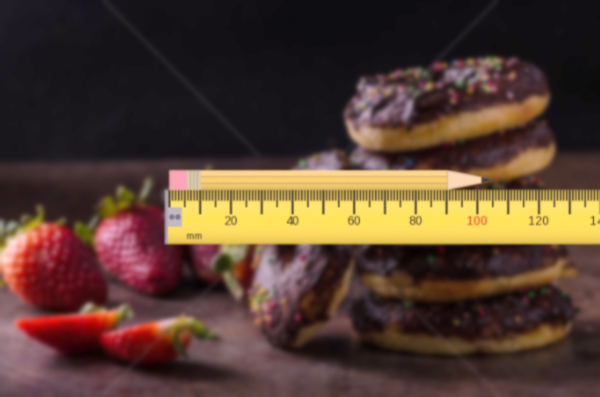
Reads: 105,mm
